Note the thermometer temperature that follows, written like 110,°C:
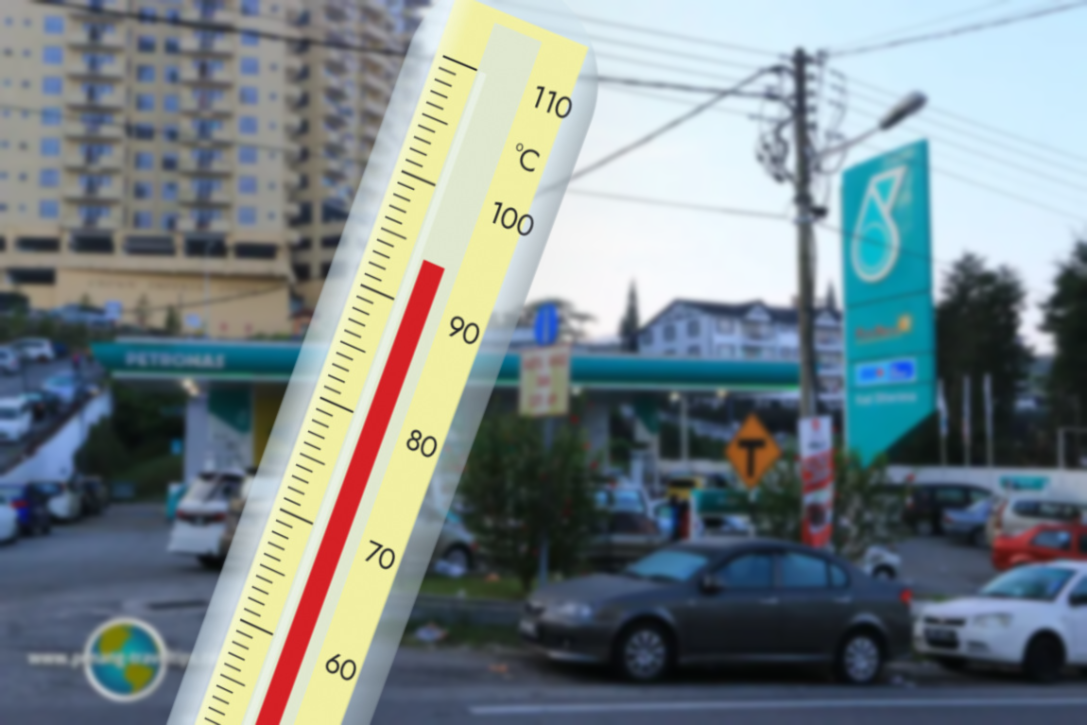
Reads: 94,°C
